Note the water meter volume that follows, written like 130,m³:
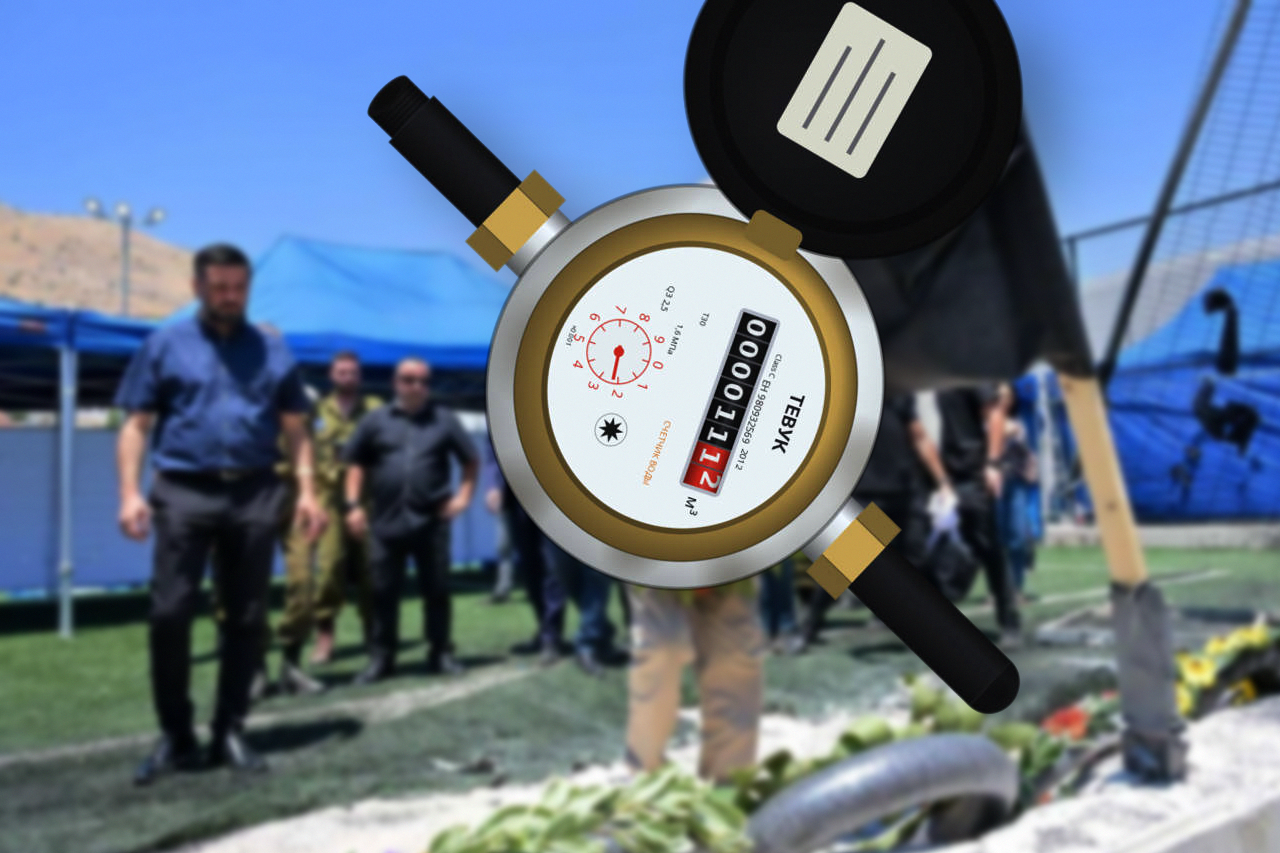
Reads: 11.122,m³
